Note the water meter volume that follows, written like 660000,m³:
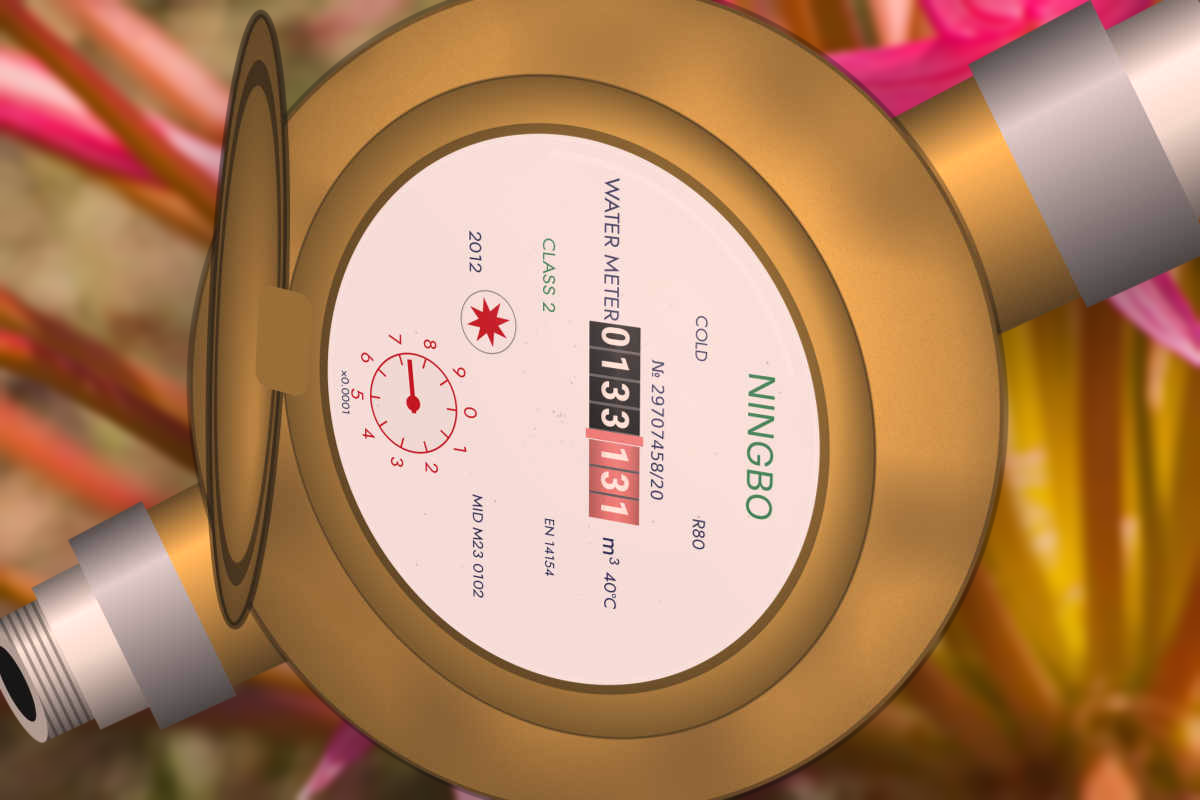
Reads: 133.1317,m³
